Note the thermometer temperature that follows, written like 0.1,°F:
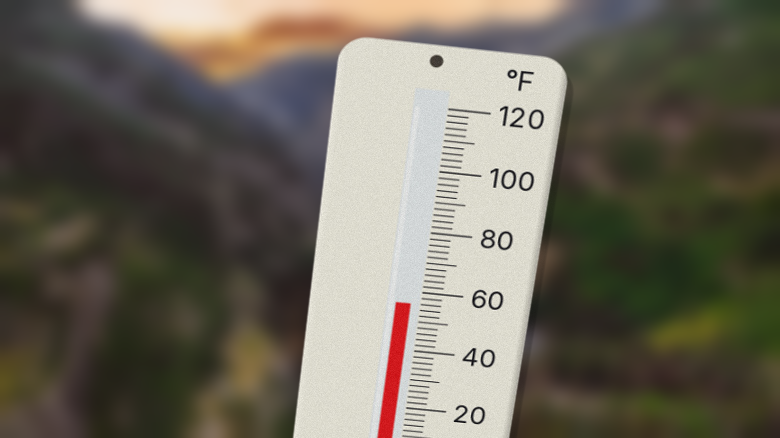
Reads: 56,°F
